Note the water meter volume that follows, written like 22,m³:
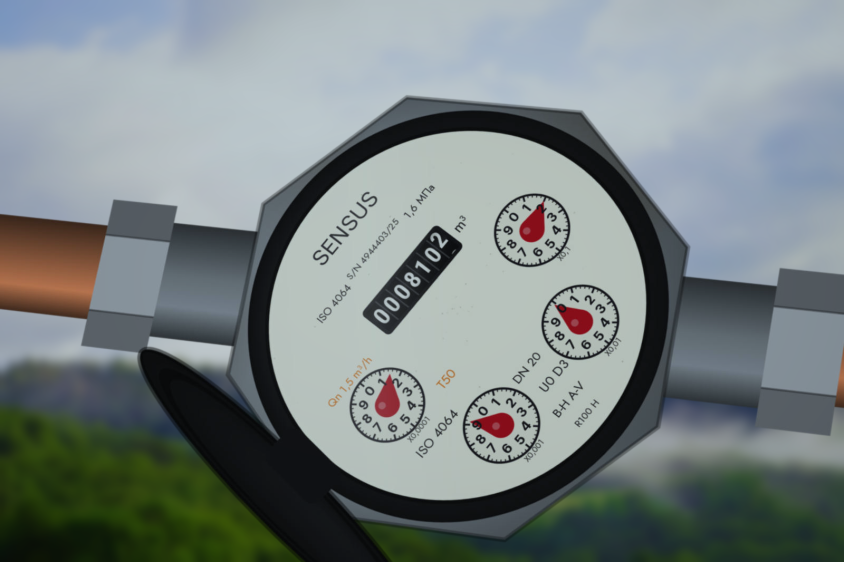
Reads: 8102.1991,m³
